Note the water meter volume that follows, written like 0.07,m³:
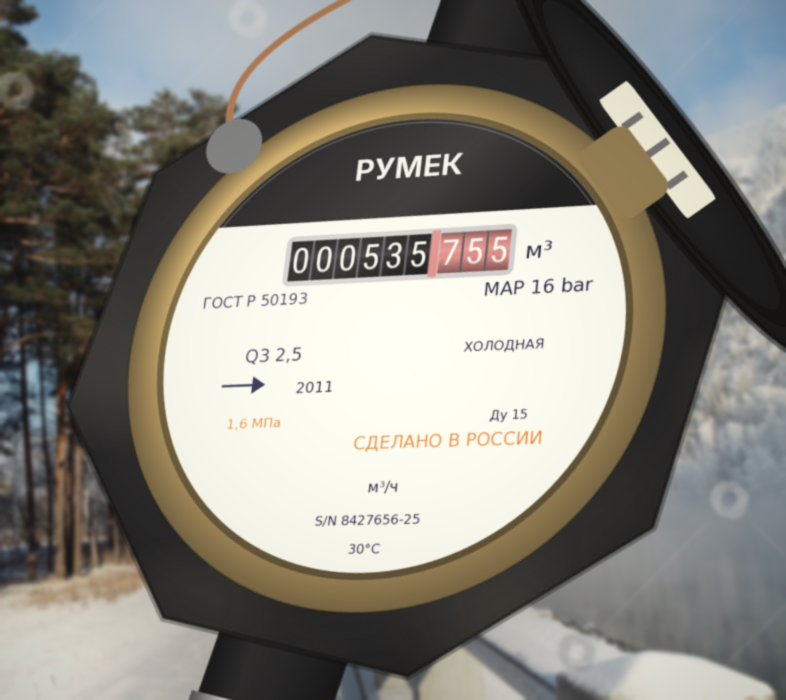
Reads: 535.755,m³
